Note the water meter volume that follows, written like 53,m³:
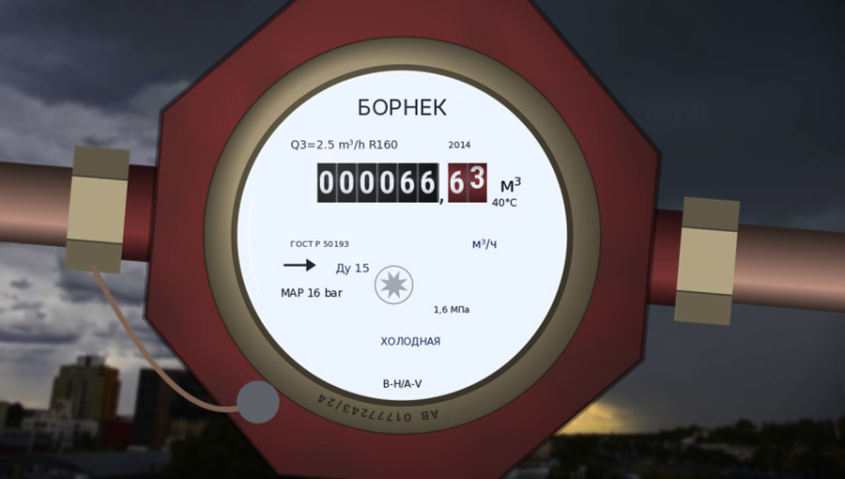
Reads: 66.63,m³
